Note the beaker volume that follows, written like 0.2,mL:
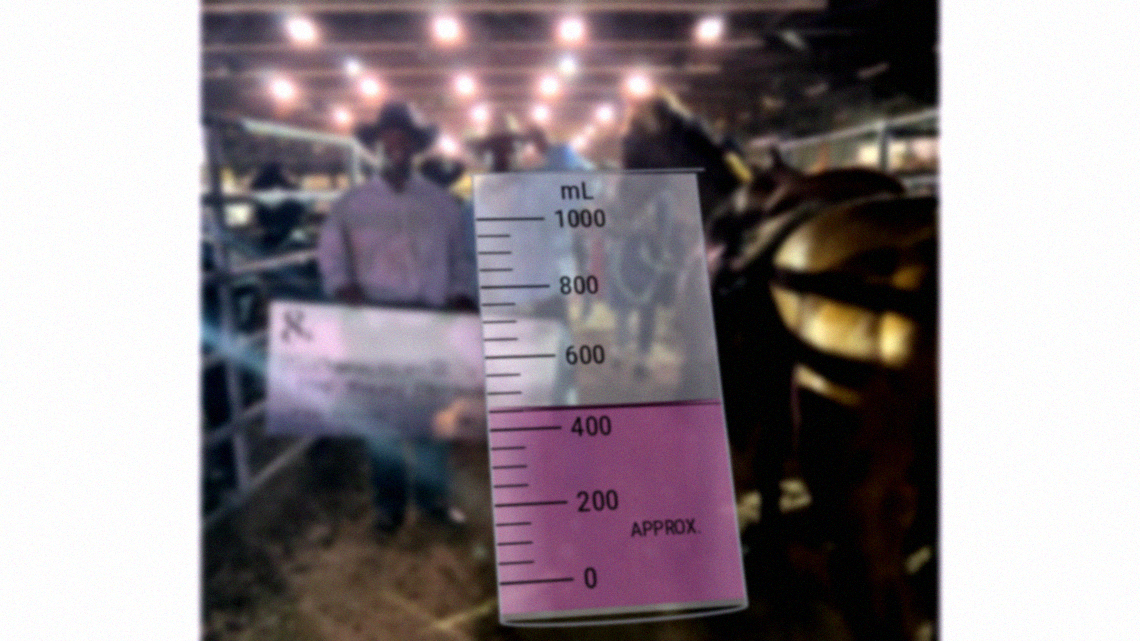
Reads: 450,mL
